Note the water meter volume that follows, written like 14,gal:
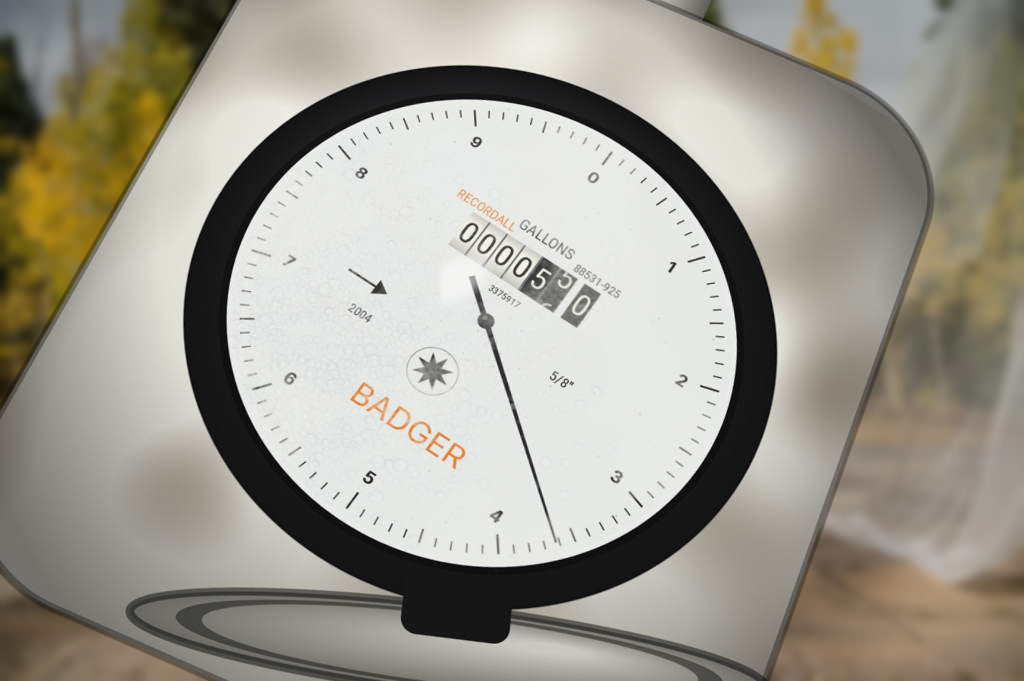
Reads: 553.6,gal
